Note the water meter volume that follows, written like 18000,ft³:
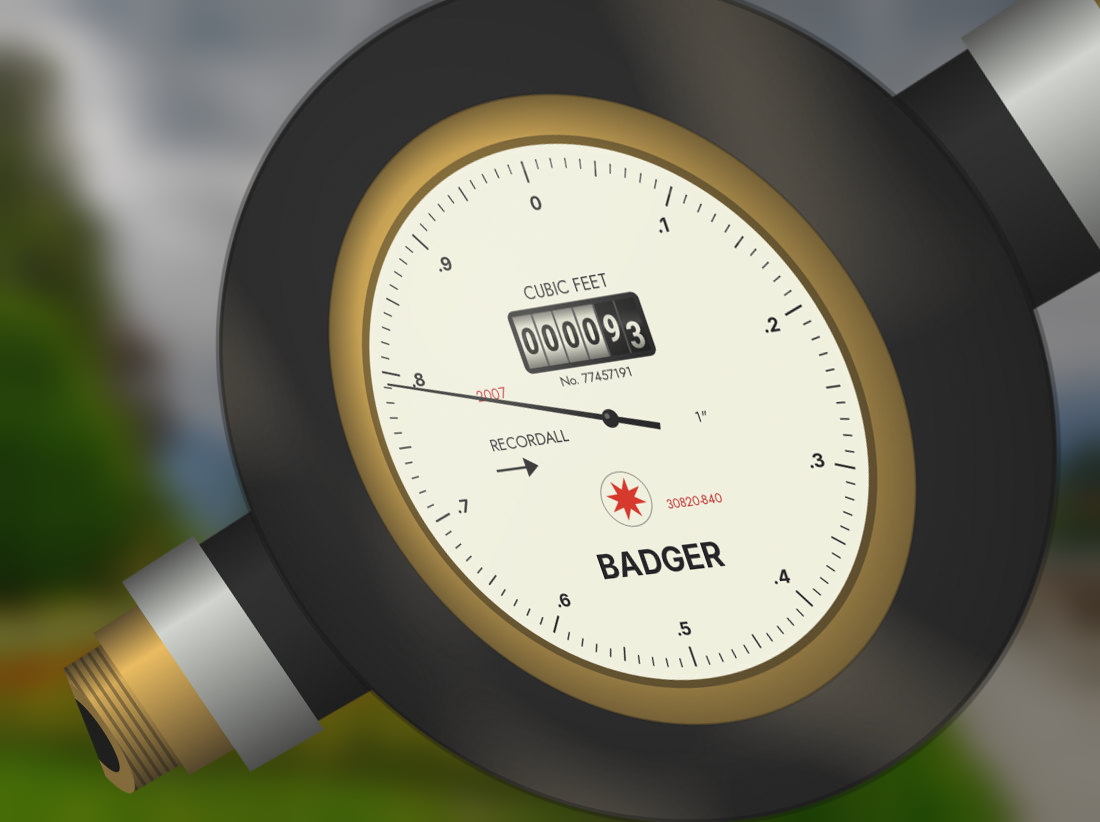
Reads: 92.79,ft³
